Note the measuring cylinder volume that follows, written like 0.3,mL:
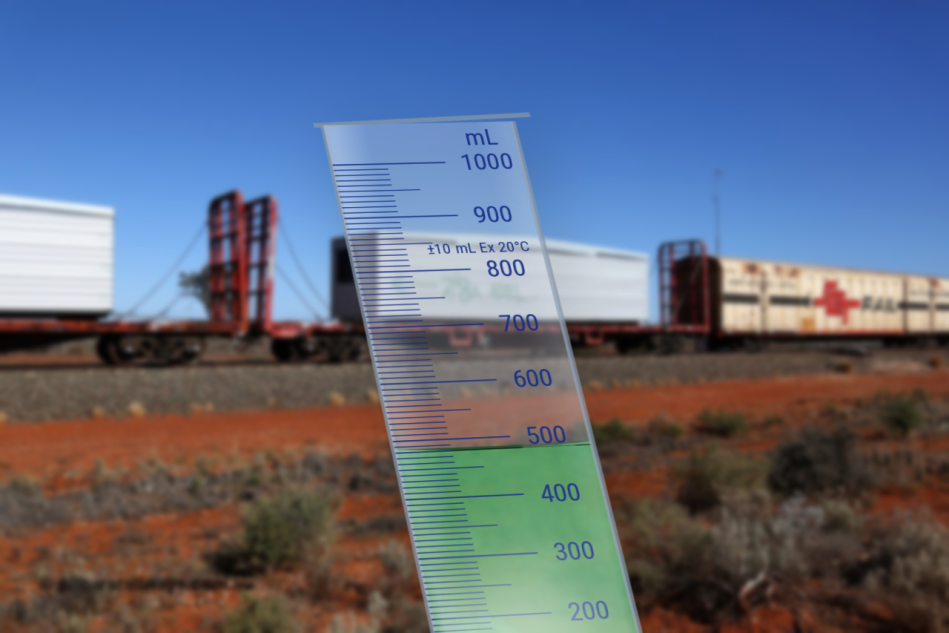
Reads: 480,mL
